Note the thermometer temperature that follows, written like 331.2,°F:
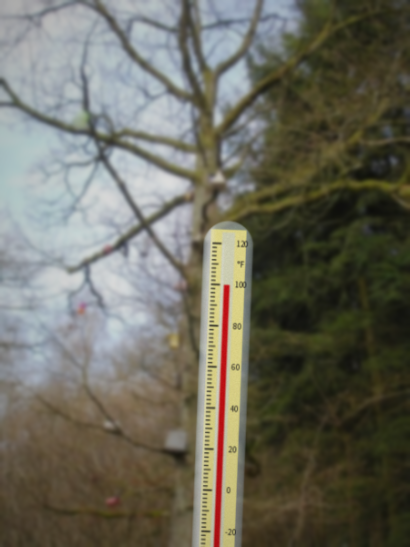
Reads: 100,°F
